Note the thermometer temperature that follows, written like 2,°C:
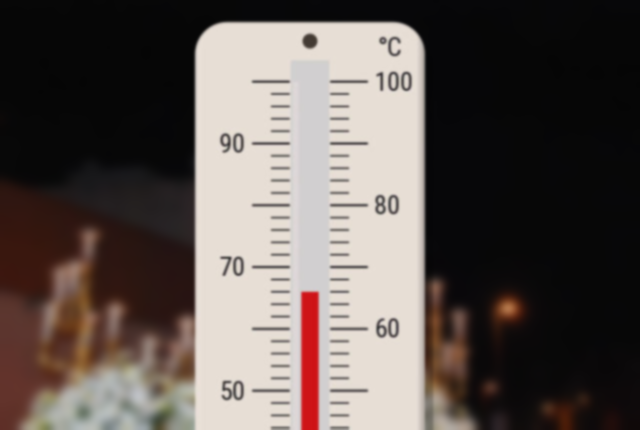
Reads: 66,°C
